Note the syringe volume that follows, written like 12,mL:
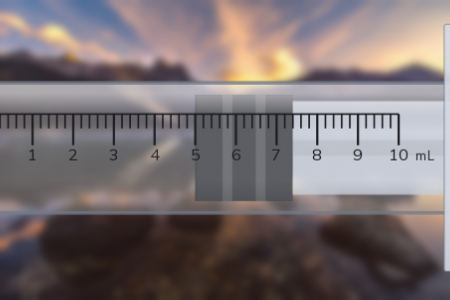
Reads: 5,mL
